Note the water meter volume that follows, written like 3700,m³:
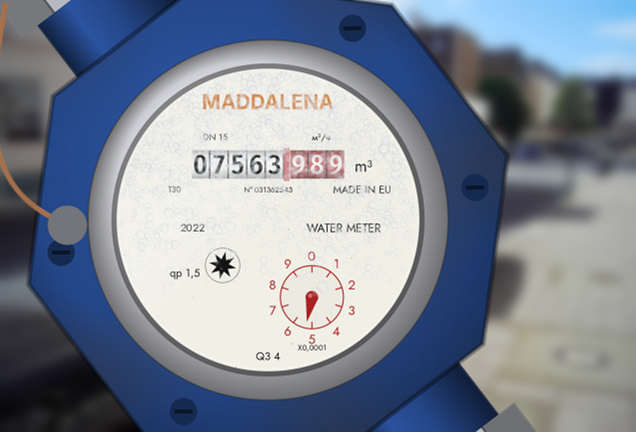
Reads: 7563.9895,m³
